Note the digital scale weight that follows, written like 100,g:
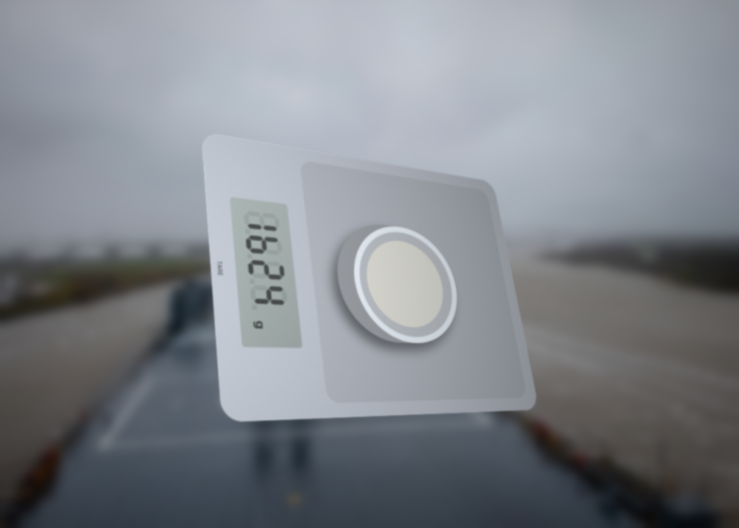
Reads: 1624,g
